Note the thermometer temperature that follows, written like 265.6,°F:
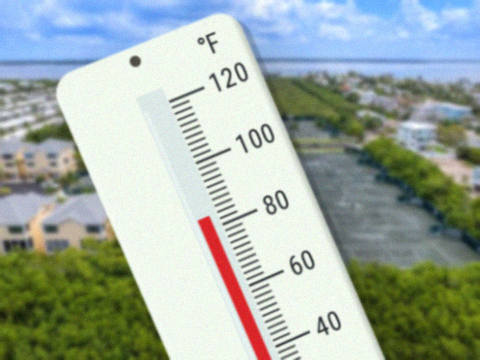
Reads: 84,°F
